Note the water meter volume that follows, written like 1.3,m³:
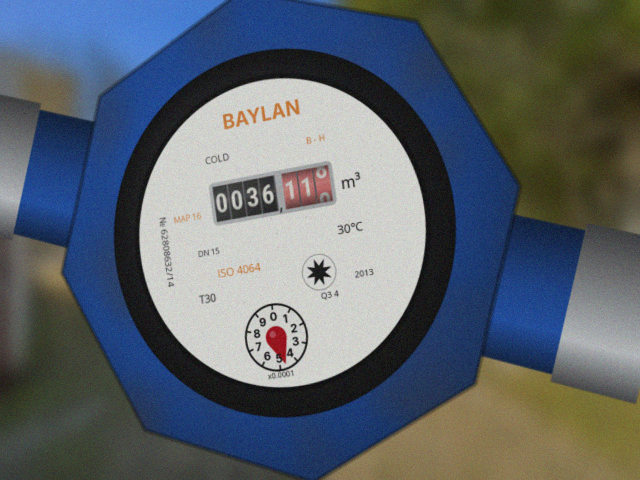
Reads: 36.1184,m³
